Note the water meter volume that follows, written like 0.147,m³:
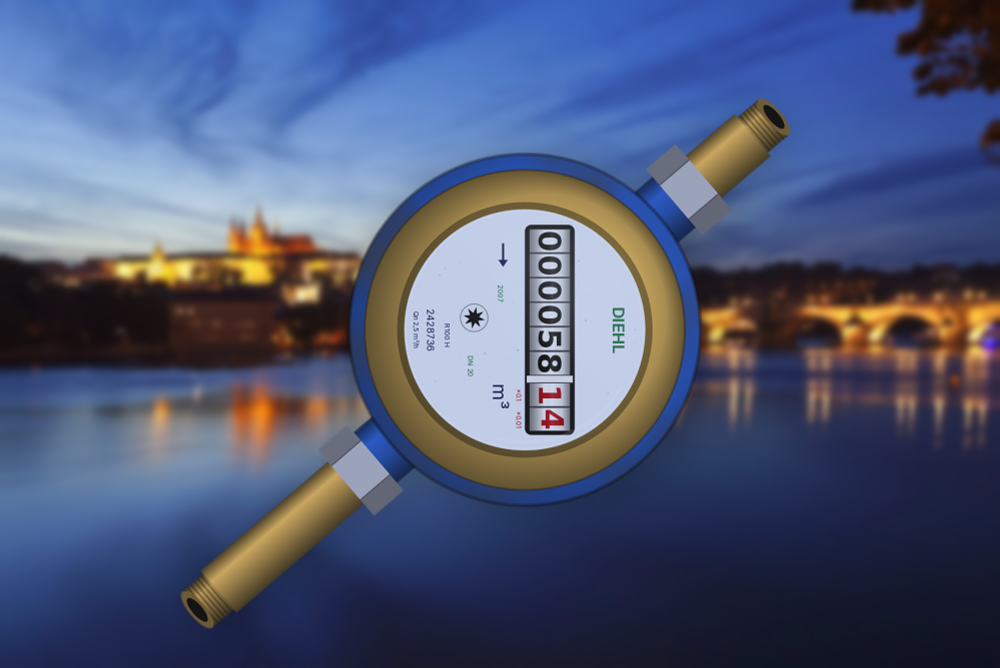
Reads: 58.14,m³
